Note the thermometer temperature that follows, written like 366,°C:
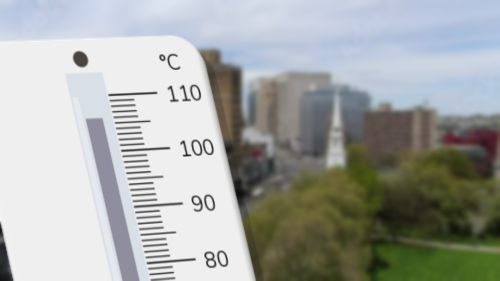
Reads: 106,°C
